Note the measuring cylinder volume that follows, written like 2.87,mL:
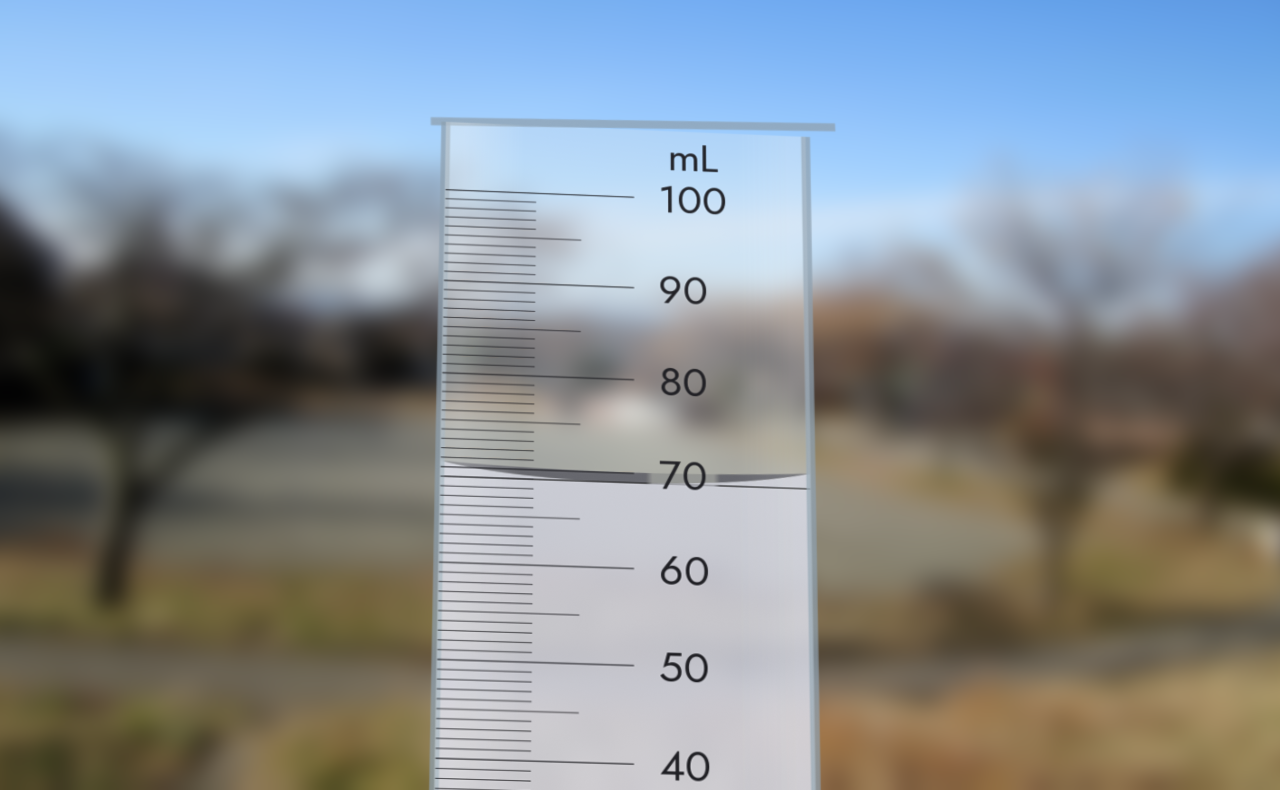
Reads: 69,mL
